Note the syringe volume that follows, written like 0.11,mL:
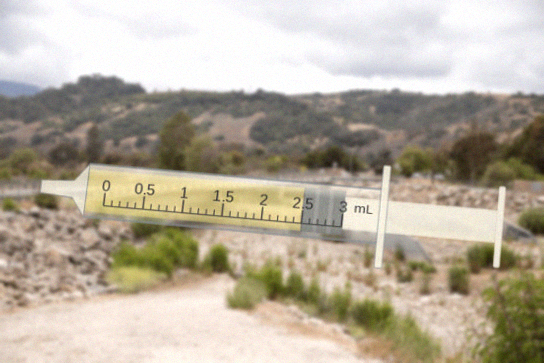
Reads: 2.5,mL
